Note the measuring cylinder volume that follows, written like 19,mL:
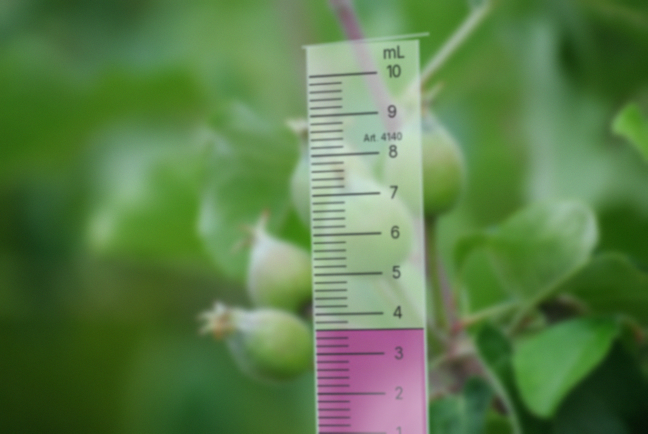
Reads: 3.6,mL
